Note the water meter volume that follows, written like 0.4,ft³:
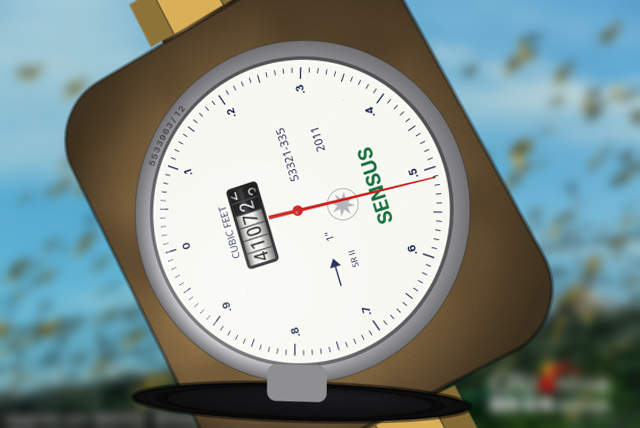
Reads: 410722.51,ft³
